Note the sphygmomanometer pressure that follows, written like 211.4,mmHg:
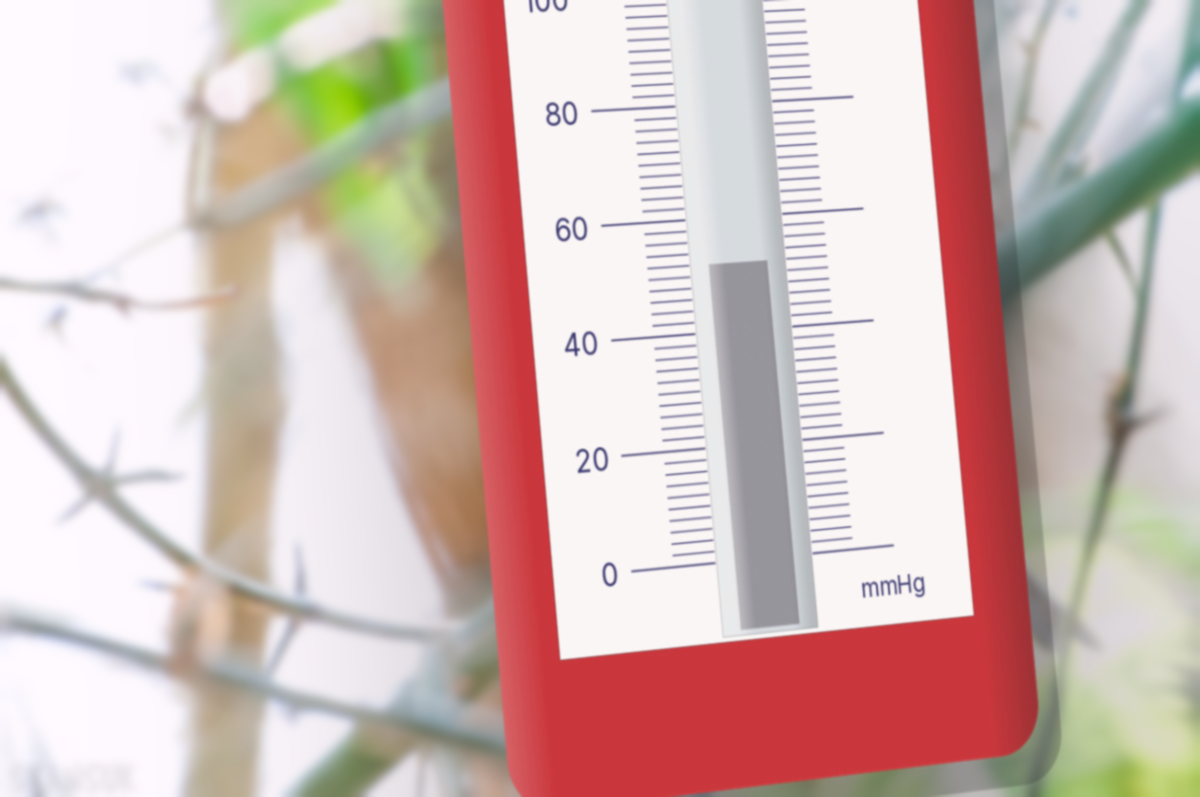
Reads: 52,mmHg
